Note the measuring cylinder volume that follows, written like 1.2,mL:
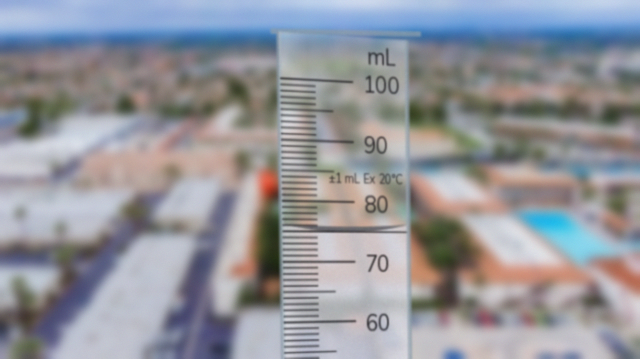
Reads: 75,mL
